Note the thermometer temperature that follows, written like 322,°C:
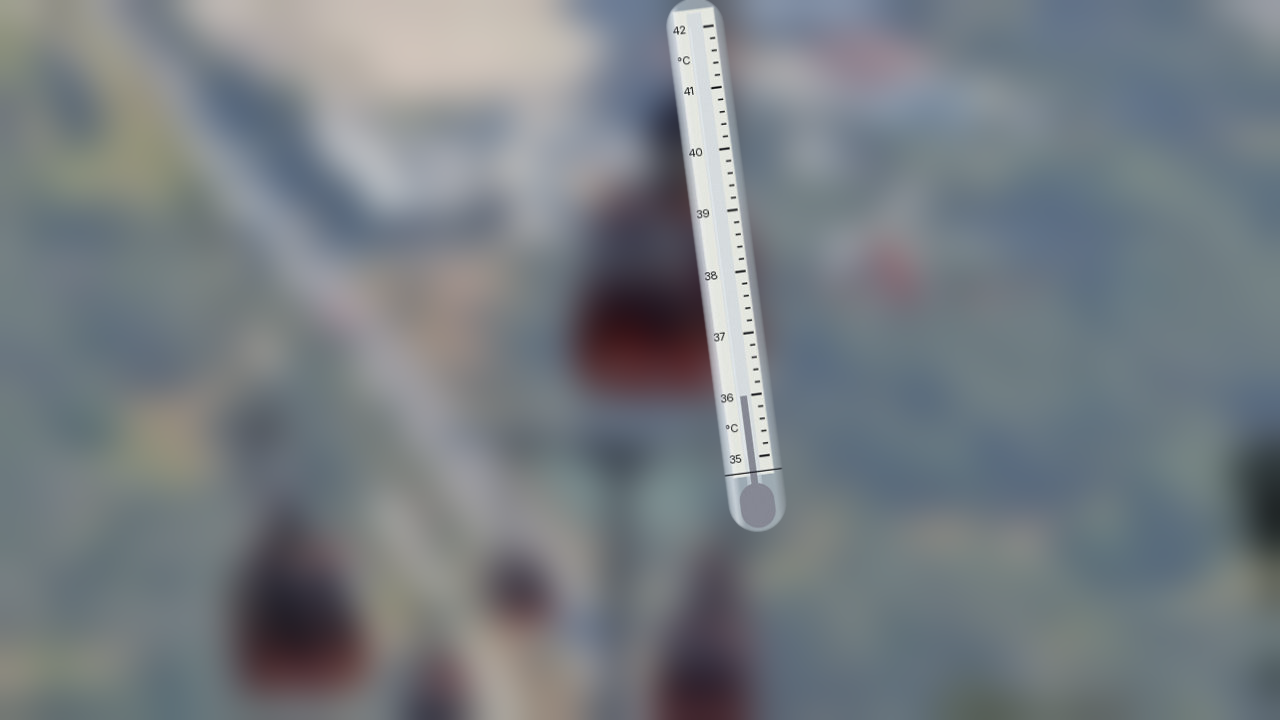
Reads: 36,°C
